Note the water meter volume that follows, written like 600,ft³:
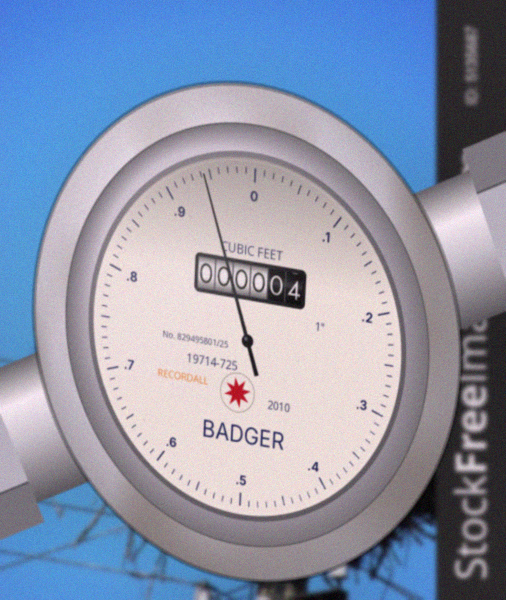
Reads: 3.94,ft³
